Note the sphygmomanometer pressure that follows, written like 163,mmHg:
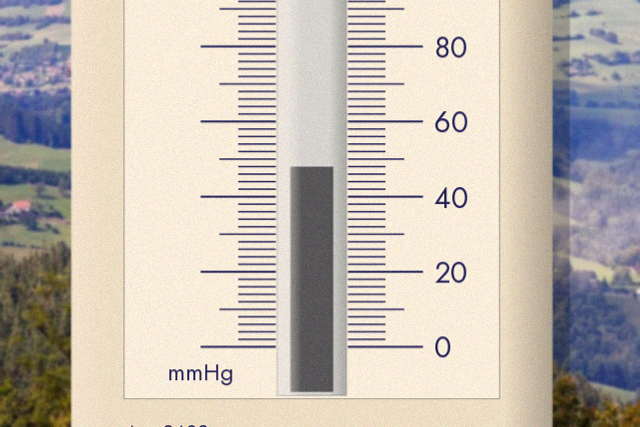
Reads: 48,mmHg
